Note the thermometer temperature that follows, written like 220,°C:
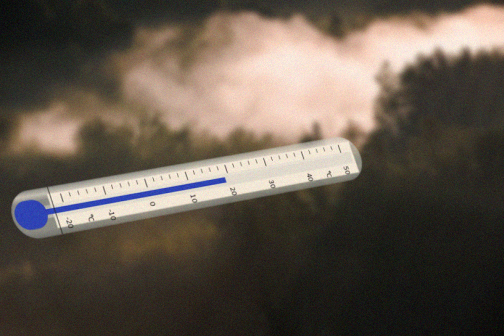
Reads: 19,°C
